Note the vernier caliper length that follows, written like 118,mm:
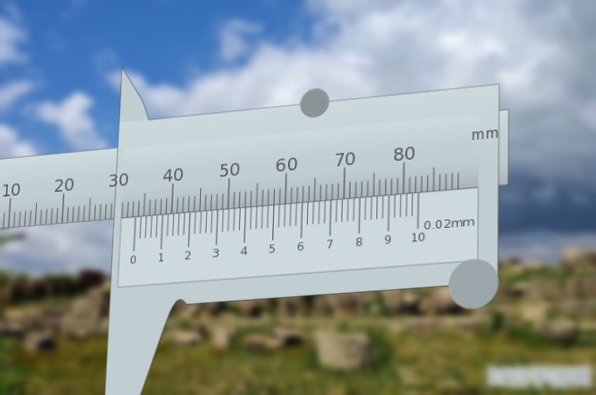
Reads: 33.5,mm
